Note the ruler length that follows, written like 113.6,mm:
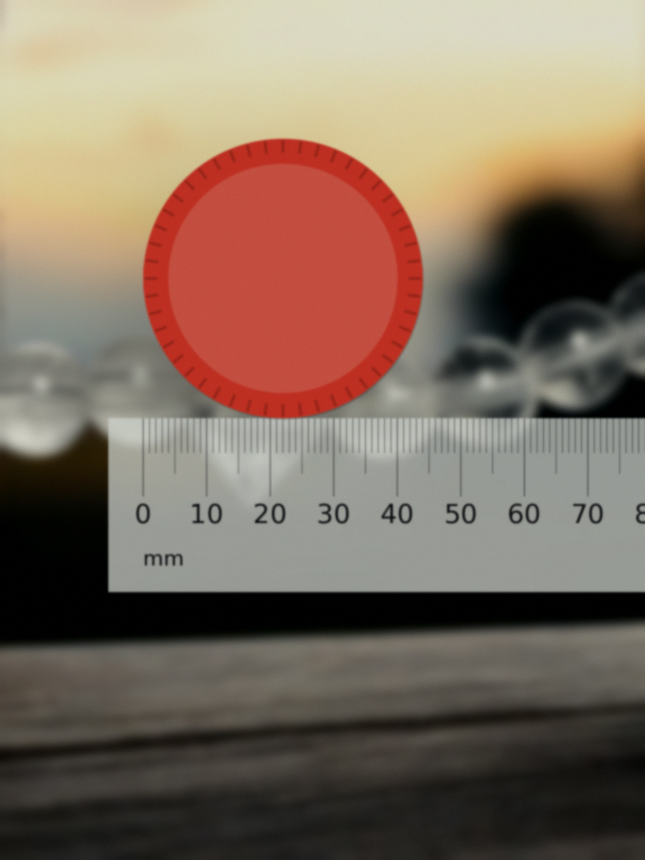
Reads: 44,mm
